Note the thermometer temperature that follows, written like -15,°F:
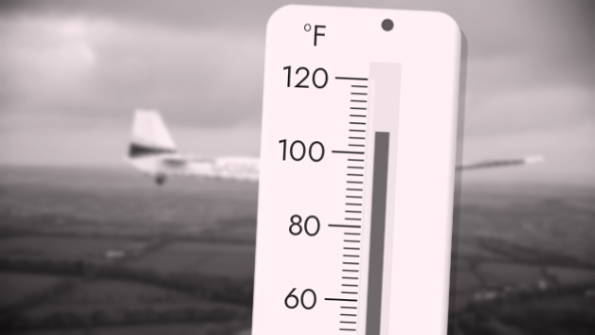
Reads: 106,°F
